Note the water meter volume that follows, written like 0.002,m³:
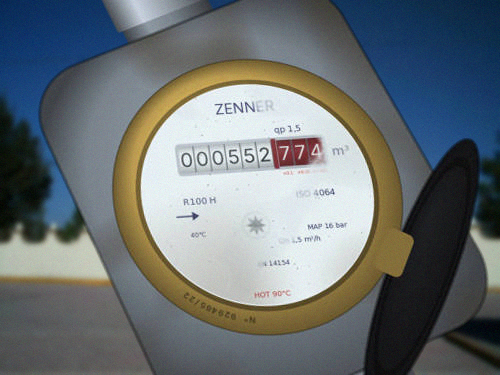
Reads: 552.774,m³
